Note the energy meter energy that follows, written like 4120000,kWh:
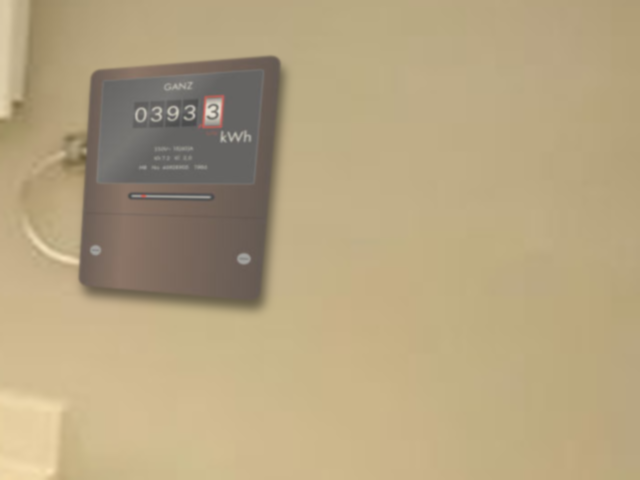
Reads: 393.3,kWh
